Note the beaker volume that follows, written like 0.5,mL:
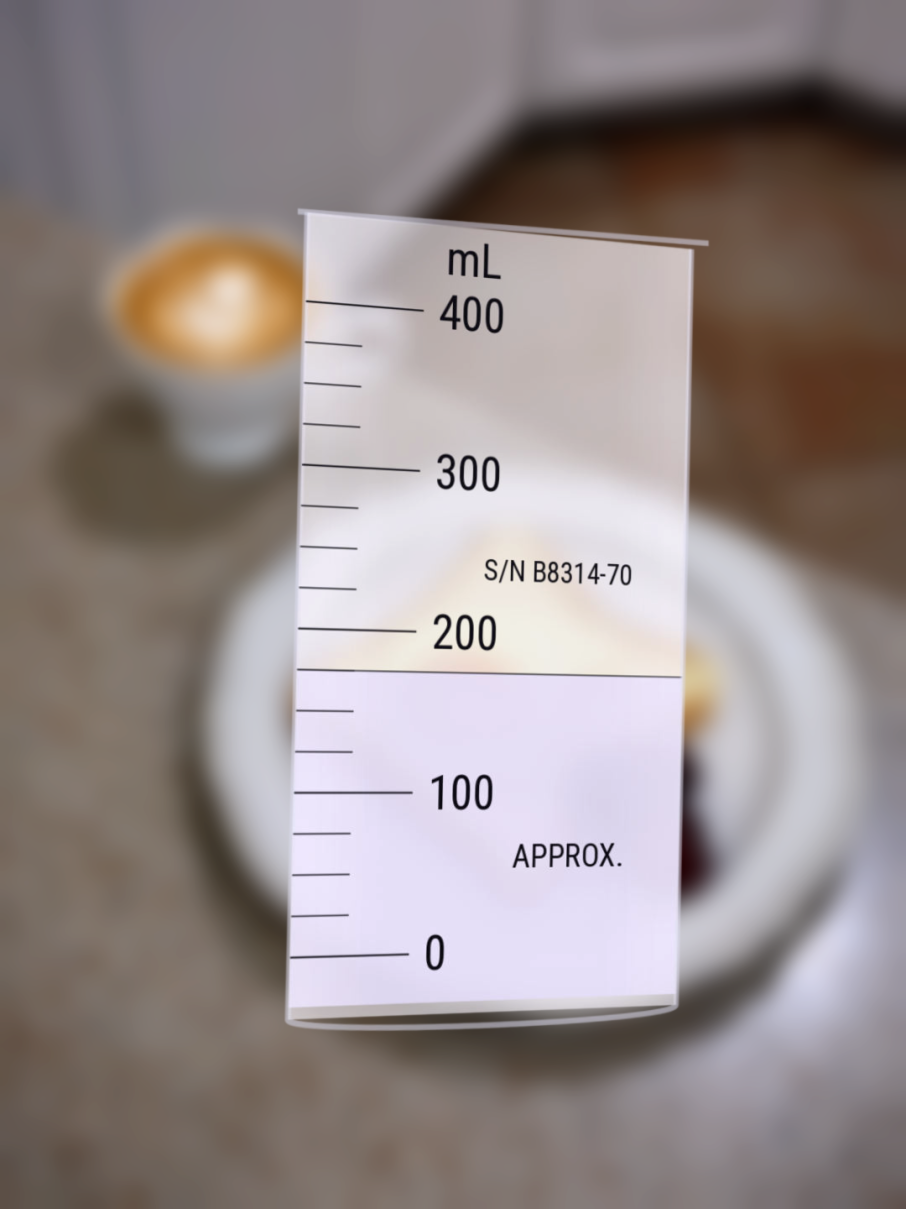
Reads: 175,mL
